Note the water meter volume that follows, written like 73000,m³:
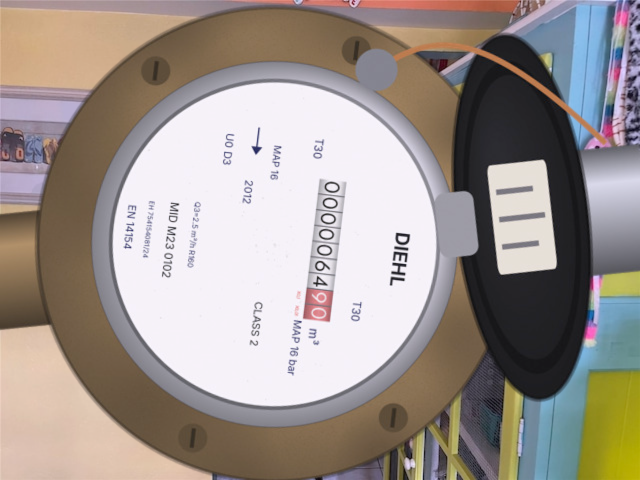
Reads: 64.90,m³
